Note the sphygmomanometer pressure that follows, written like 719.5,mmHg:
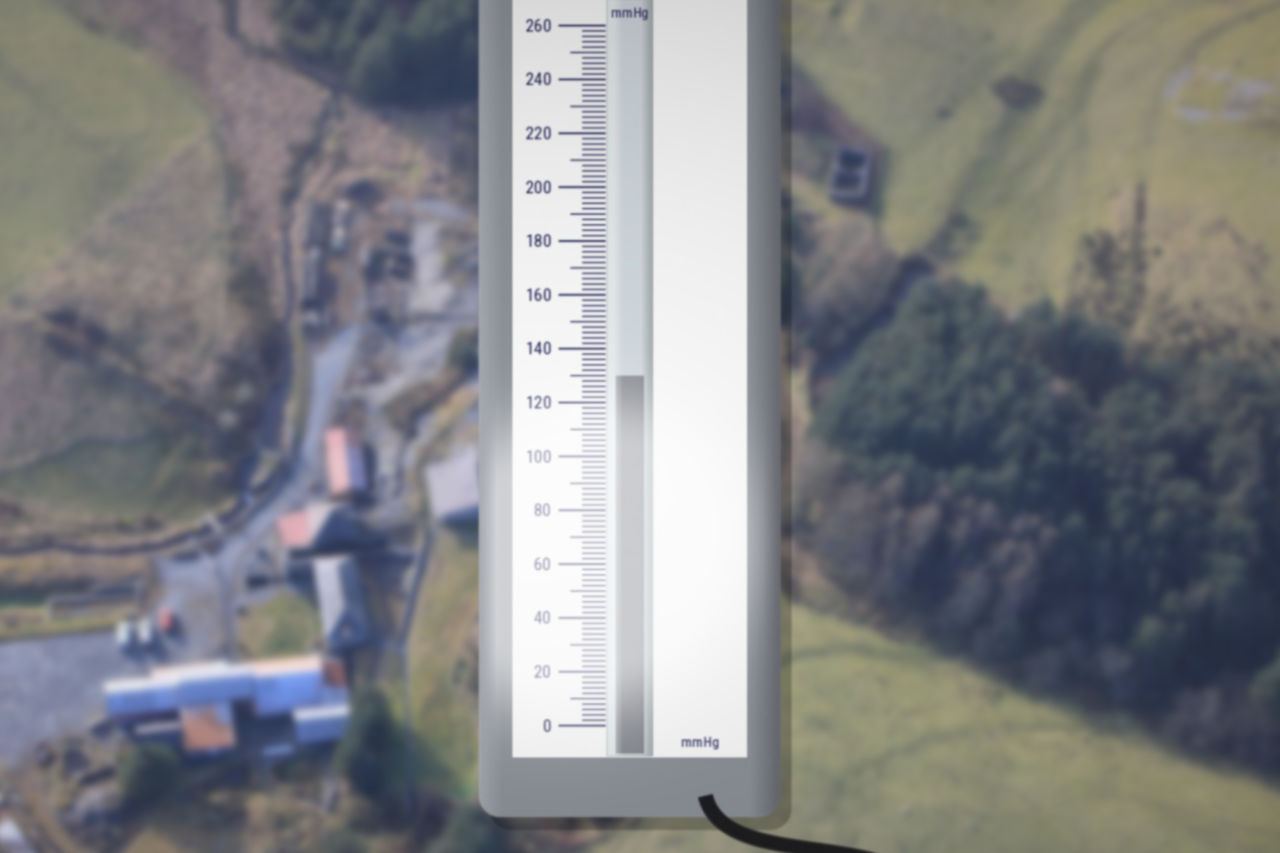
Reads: 130,mmHg
